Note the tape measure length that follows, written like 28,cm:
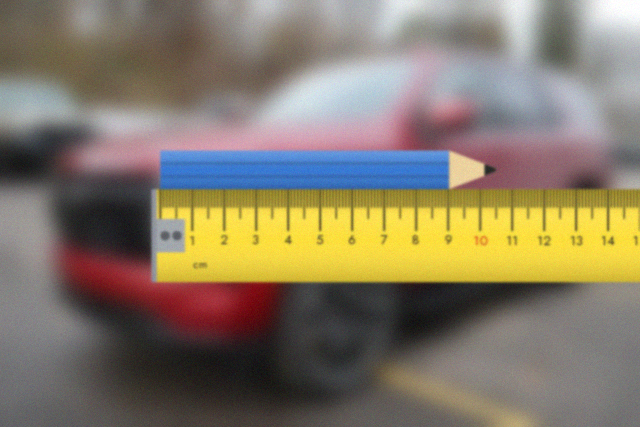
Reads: 10.5,cm
